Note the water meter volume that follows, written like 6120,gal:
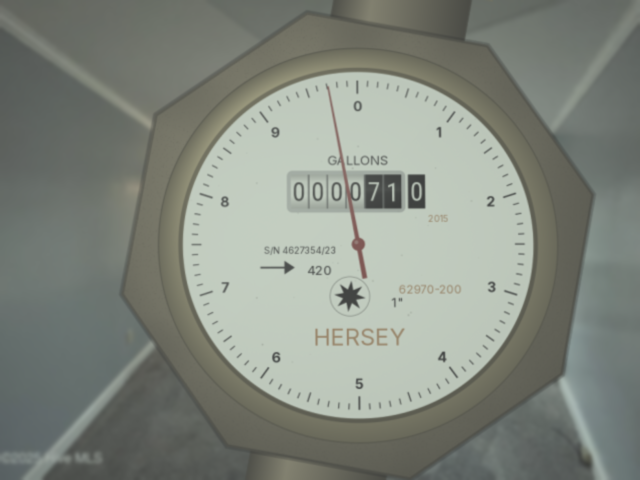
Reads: 709.7,gal
